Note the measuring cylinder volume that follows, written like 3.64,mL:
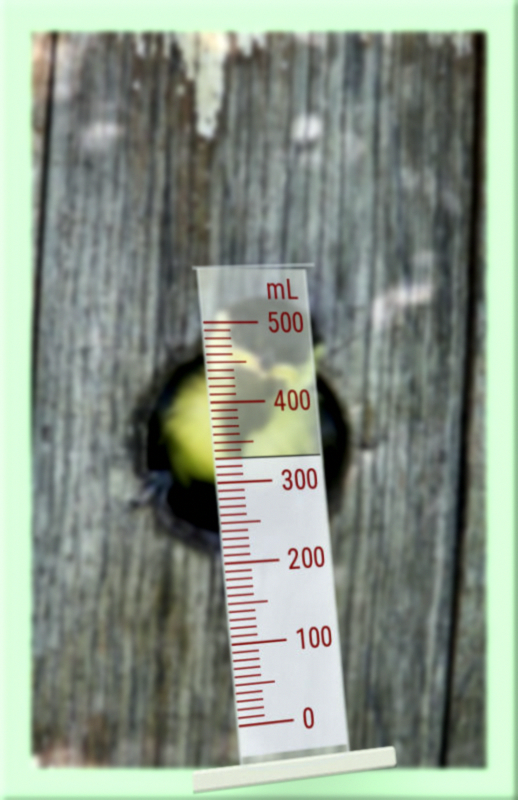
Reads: 330,mL
